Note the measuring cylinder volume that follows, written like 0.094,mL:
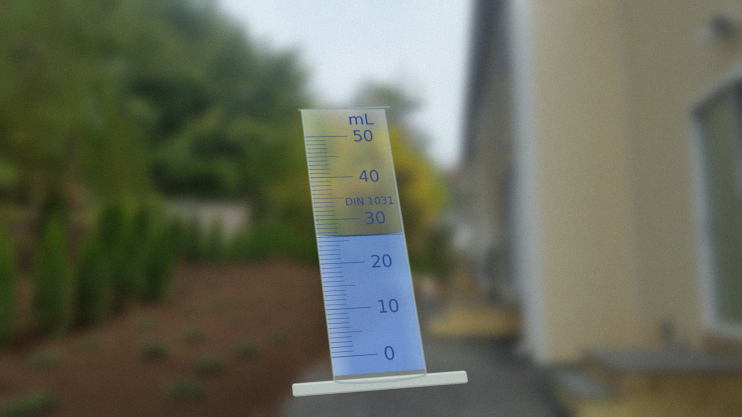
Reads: 26,mL
